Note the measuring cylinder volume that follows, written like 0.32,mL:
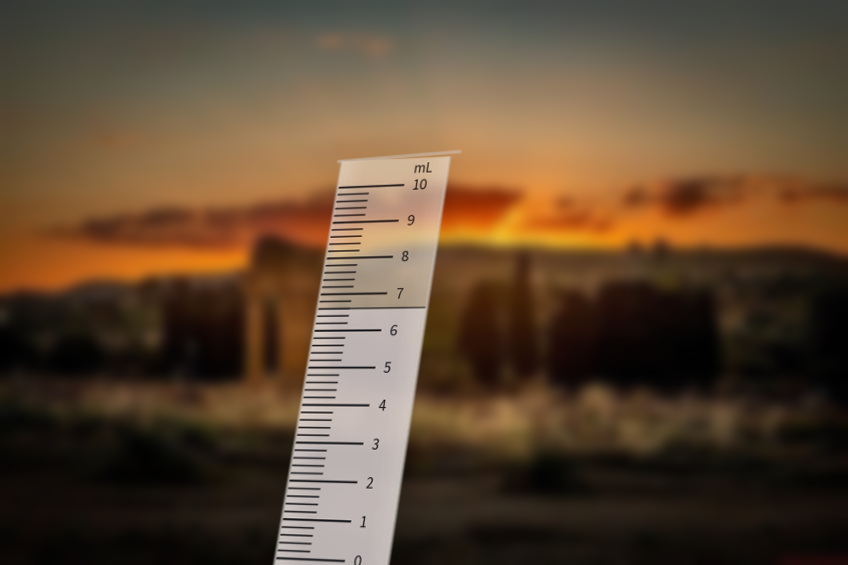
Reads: 6.6,mL
